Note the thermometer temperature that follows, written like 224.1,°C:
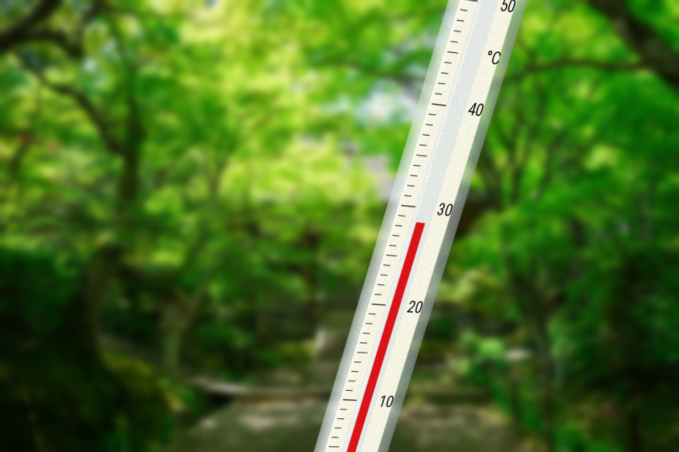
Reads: 28.5,°C
